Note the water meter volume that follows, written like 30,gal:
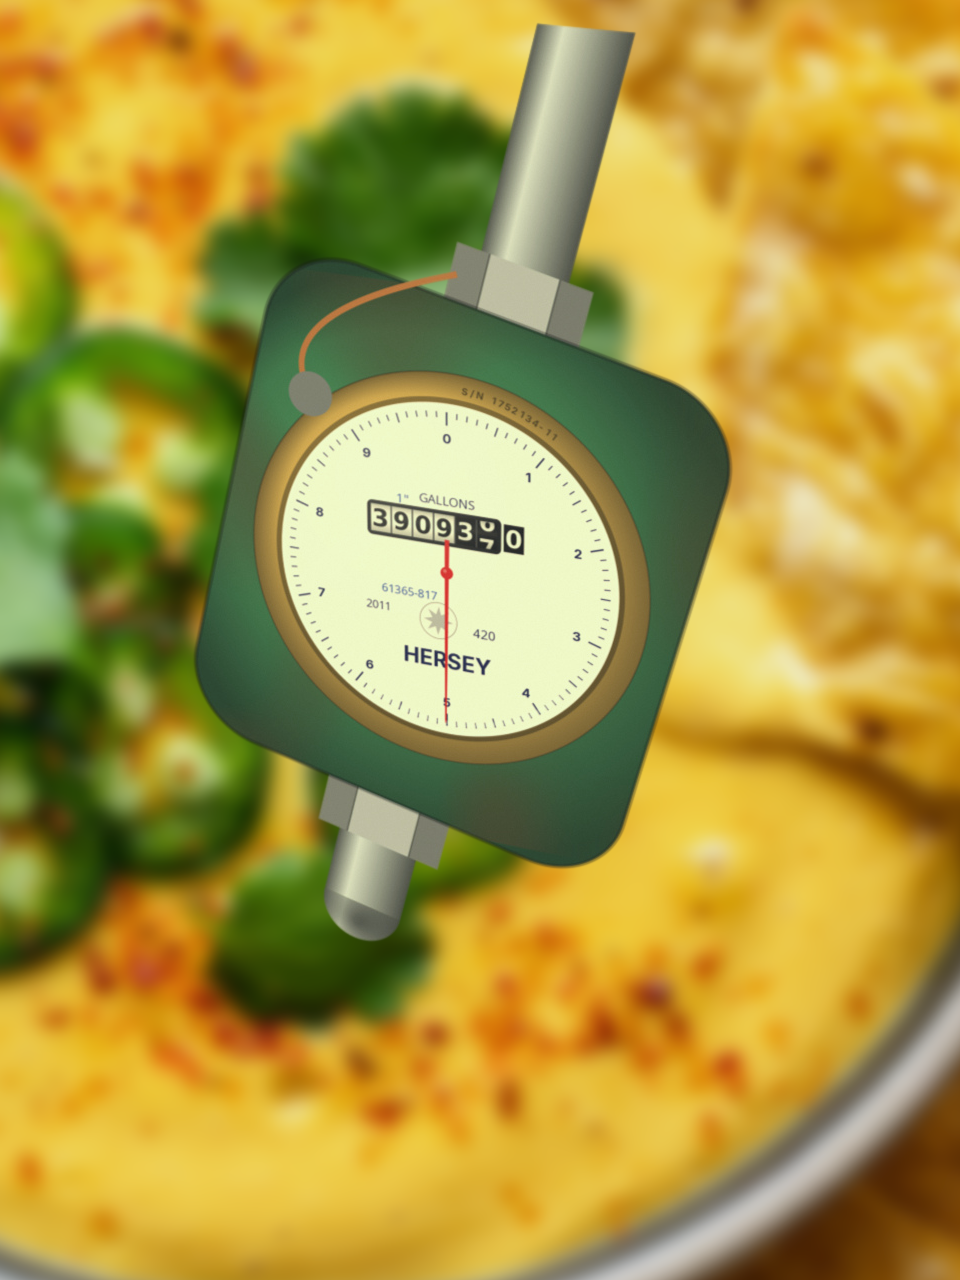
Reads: 3909365.0,gal
